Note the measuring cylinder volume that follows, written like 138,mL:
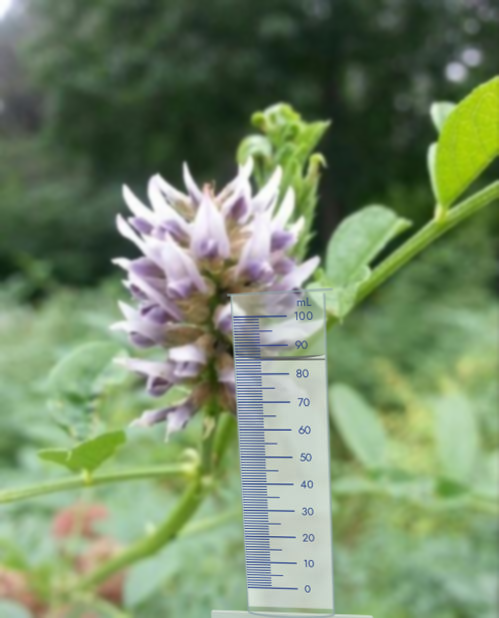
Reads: 85,mL
